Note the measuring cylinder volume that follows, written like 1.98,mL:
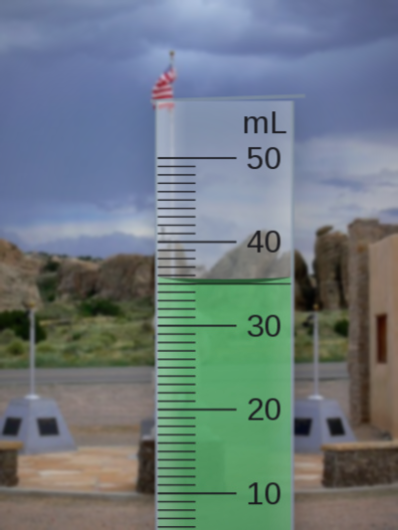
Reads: 35,mL
